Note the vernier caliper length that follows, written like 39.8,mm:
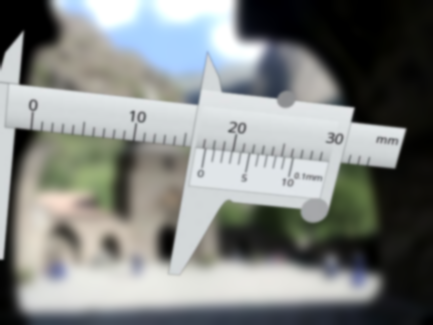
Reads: 17.2,mm
